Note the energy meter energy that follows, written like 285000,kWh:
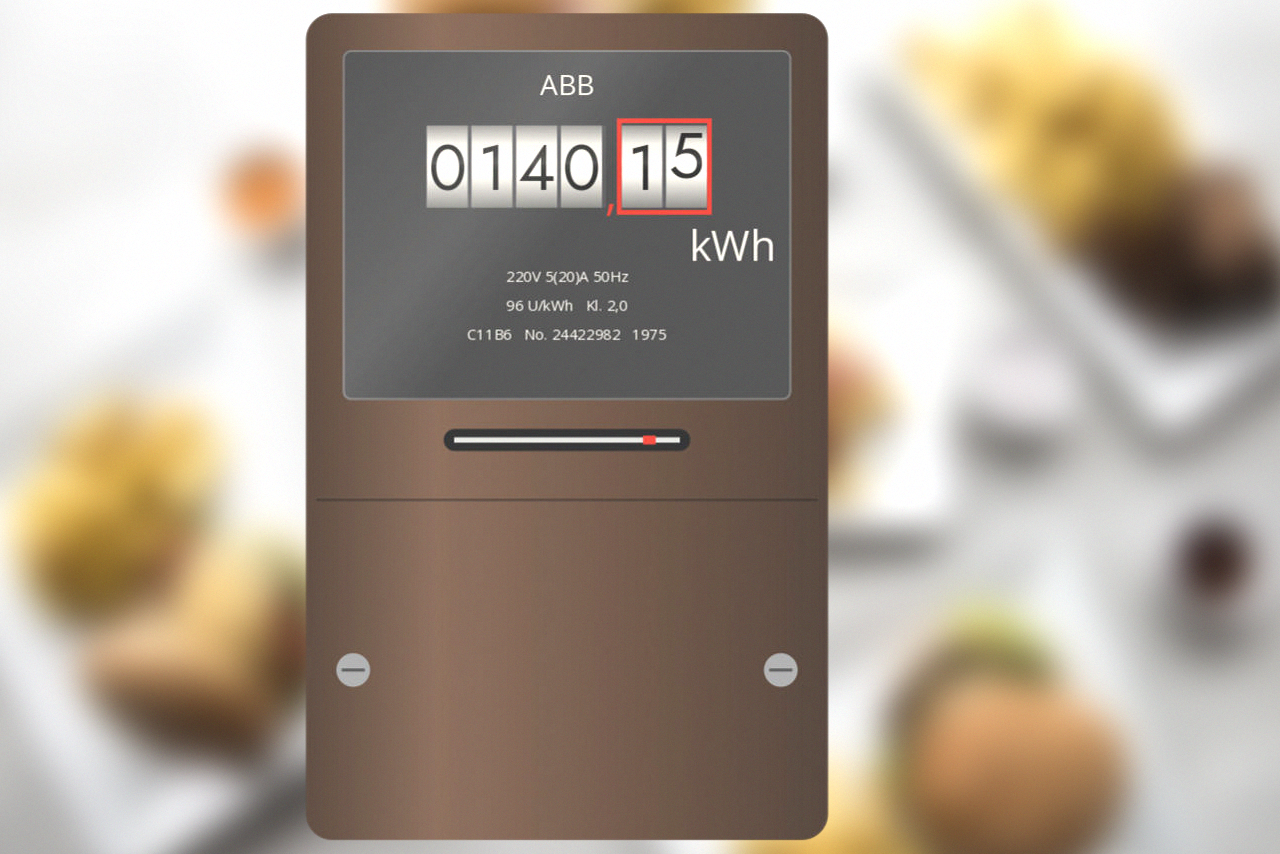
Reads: 140.15,kWh
